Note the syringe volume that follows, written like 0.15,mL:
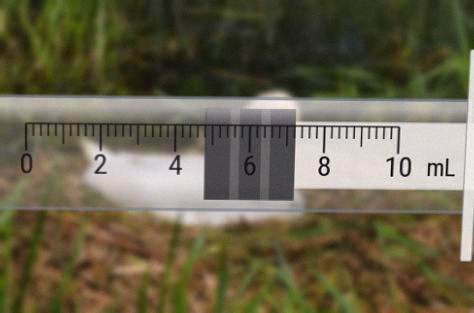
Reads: 4.8,mL
